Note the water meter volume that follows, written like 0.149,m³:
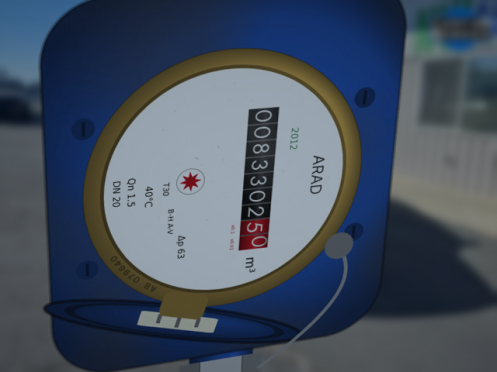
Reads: 83302.50,m³
